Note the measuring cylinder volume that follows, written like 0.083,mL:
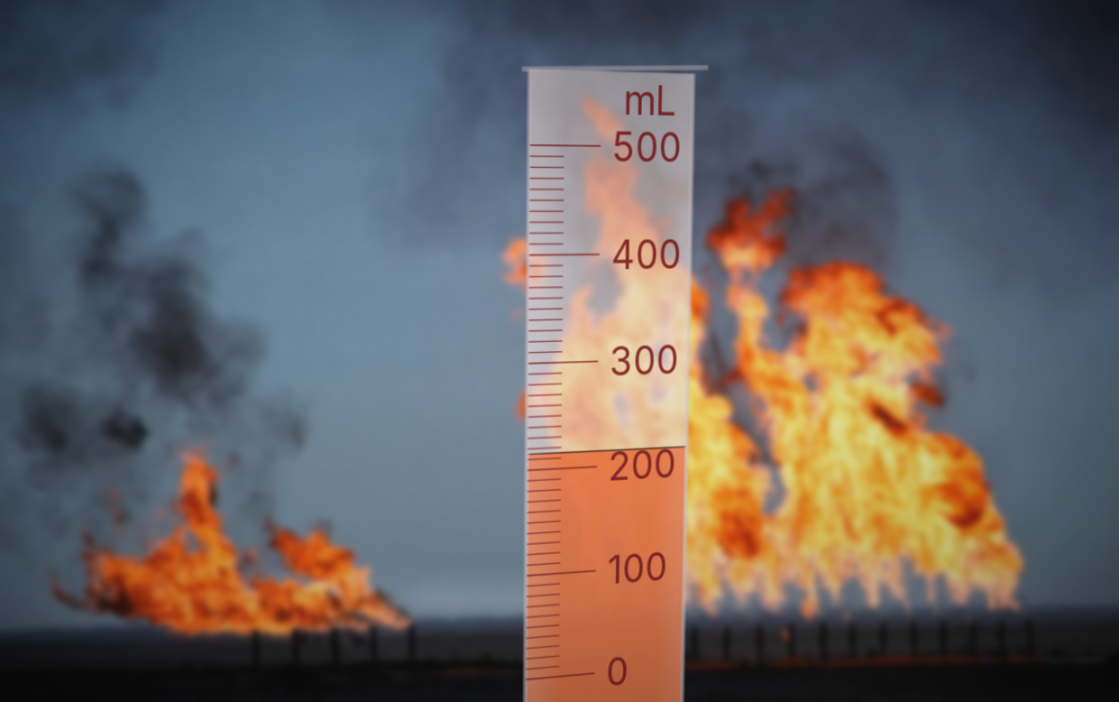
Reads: 215,mL
